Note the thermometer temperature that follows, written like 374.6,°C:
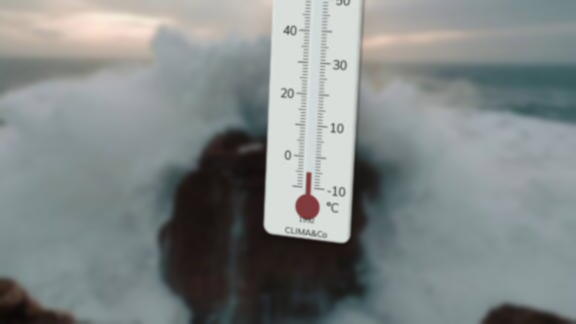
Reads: -5,°C
